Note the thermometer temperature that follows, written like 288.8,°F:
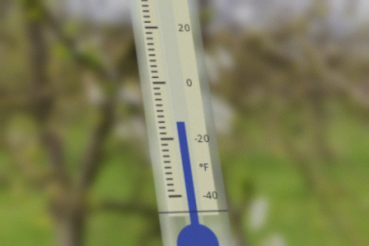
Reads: -14,°F
